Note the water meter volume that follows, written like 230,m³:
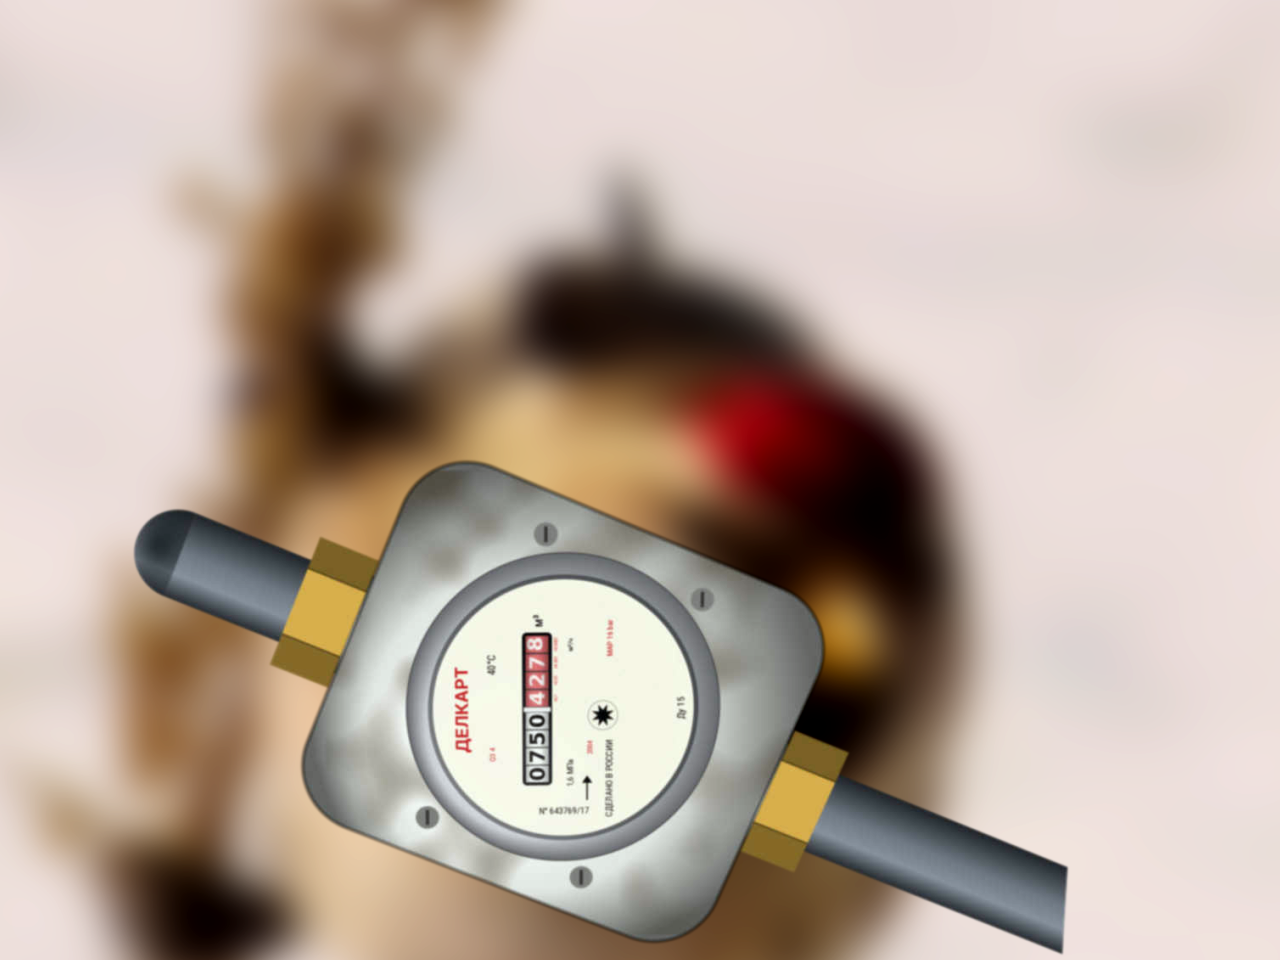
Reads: 750.4278,m³
